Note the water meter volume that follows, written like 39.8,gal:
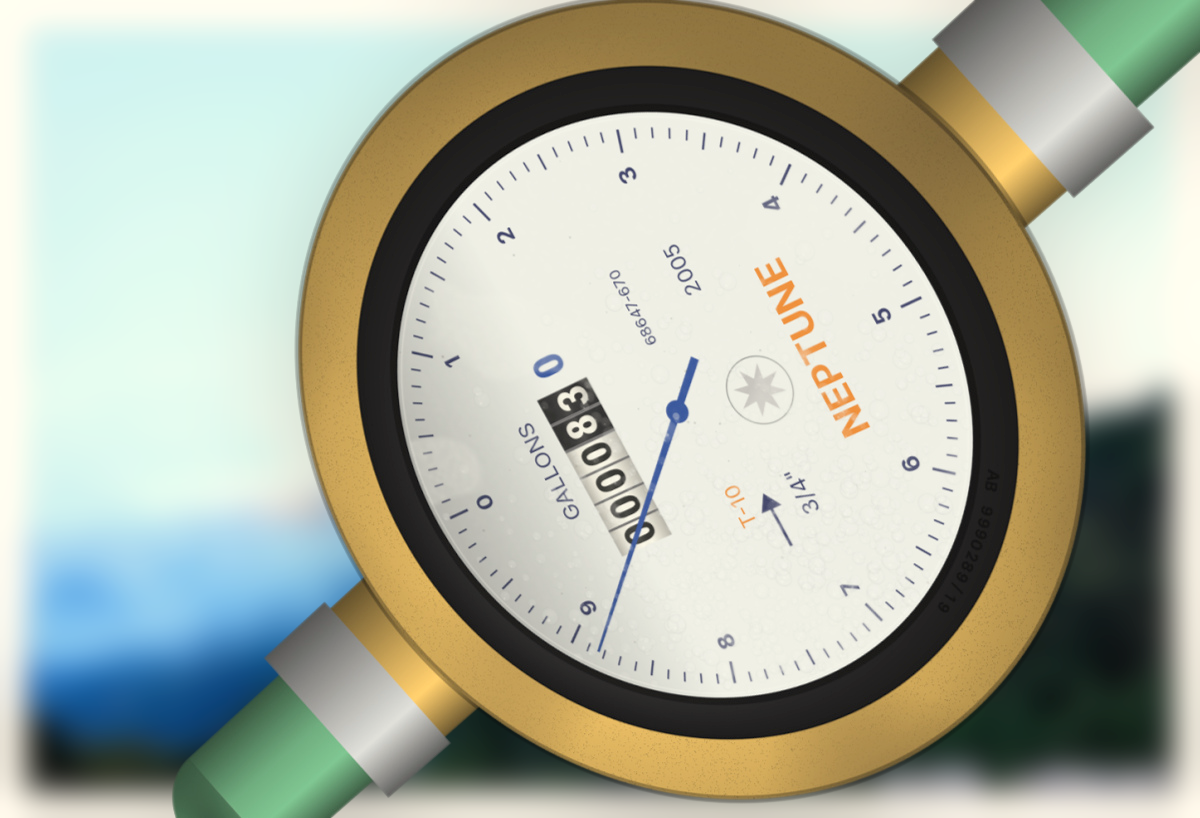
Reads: 828.8,gal
